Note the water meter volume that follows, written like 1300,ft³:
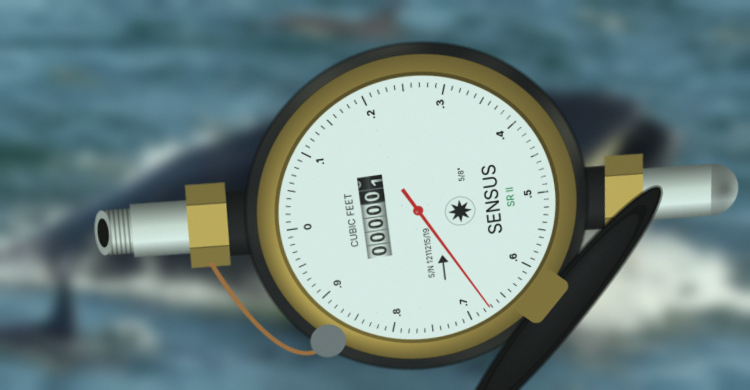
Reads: 0.67,ft³
